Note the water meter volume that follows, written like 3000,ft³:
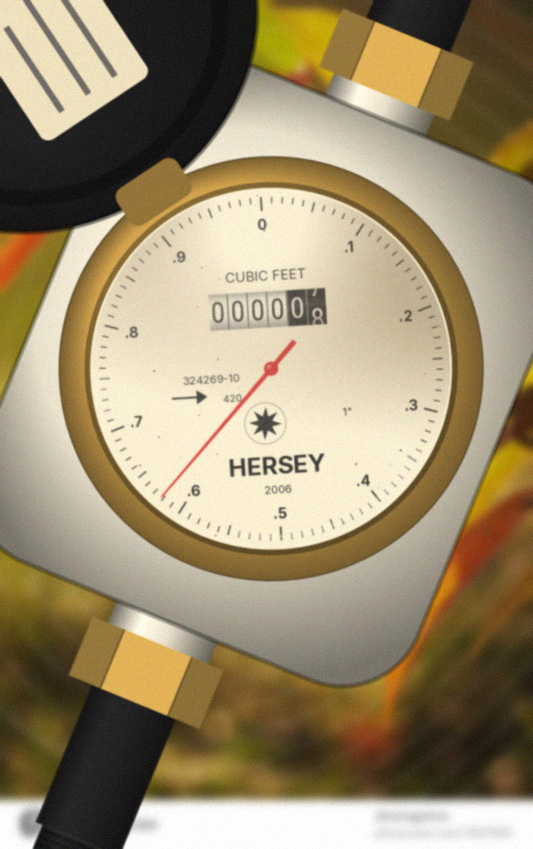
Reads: 7.62,ft³
